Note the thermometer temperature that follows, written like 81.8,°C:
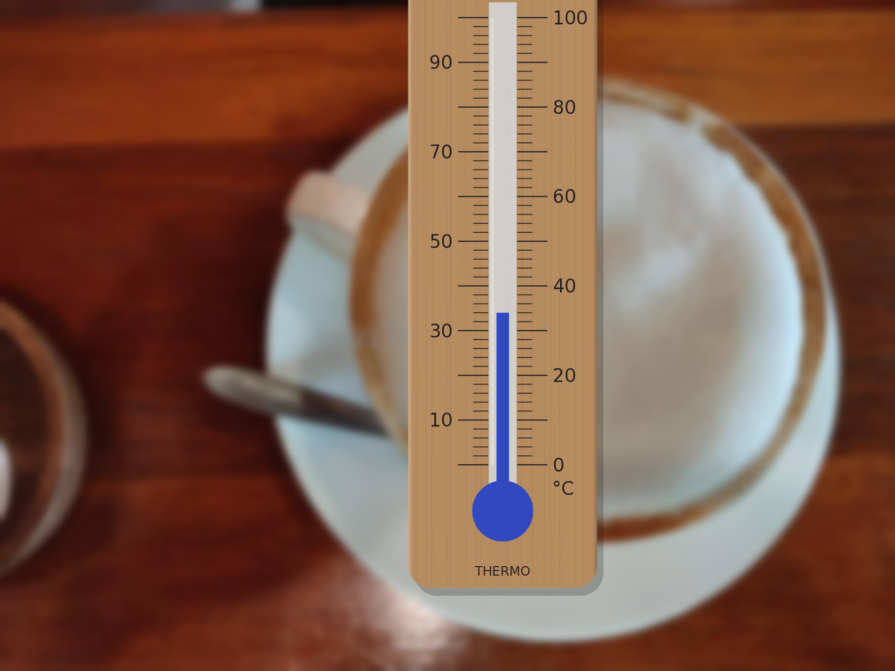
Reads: 34,°C
